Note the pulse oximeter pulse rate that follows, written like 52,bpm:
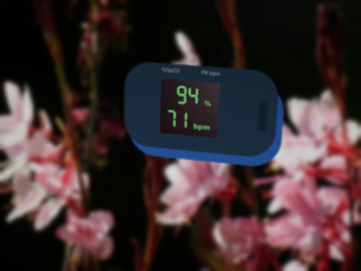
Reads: 71,bpm
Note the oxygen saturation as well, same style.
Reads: 94,%
